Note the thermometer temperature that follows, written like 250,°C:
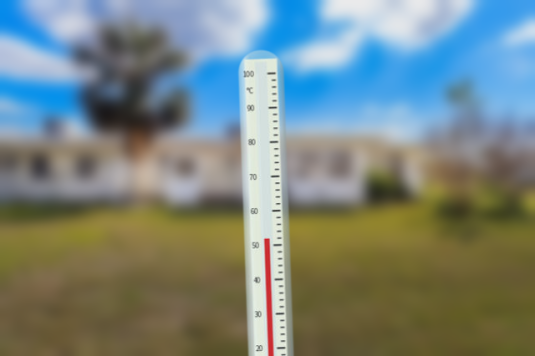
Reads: 52,°C
